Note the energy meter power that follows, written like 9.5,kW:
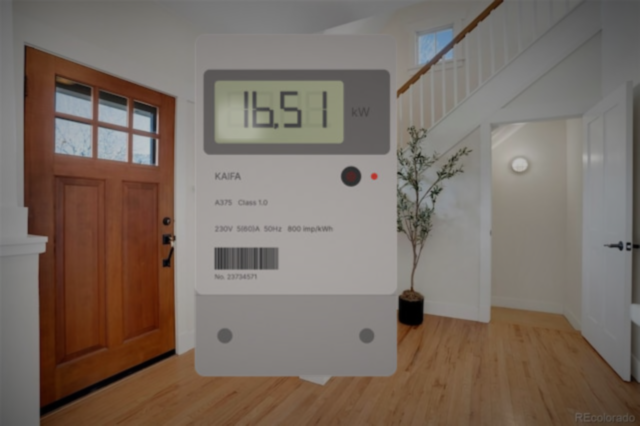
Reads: 16.51,kW
